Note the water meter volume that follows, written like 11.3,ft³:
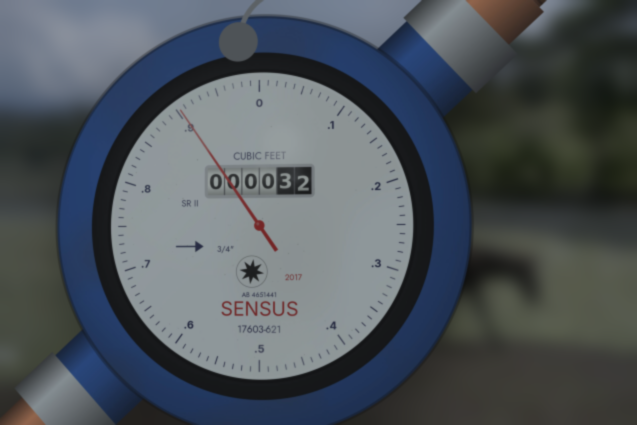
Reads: 31.90,ft³
